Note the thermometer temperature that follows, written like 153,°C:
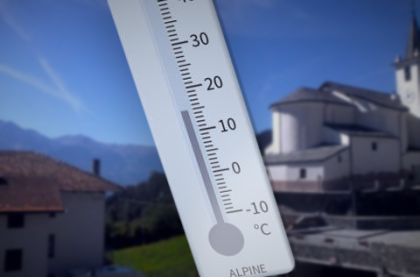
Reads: 15,°C
